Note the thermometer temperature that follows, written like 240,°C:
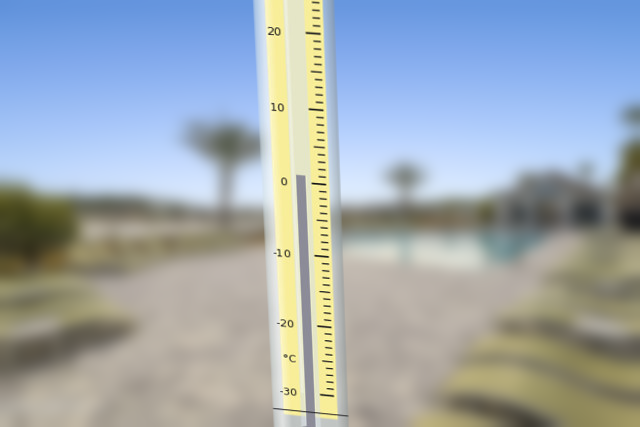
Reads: 1,°C
